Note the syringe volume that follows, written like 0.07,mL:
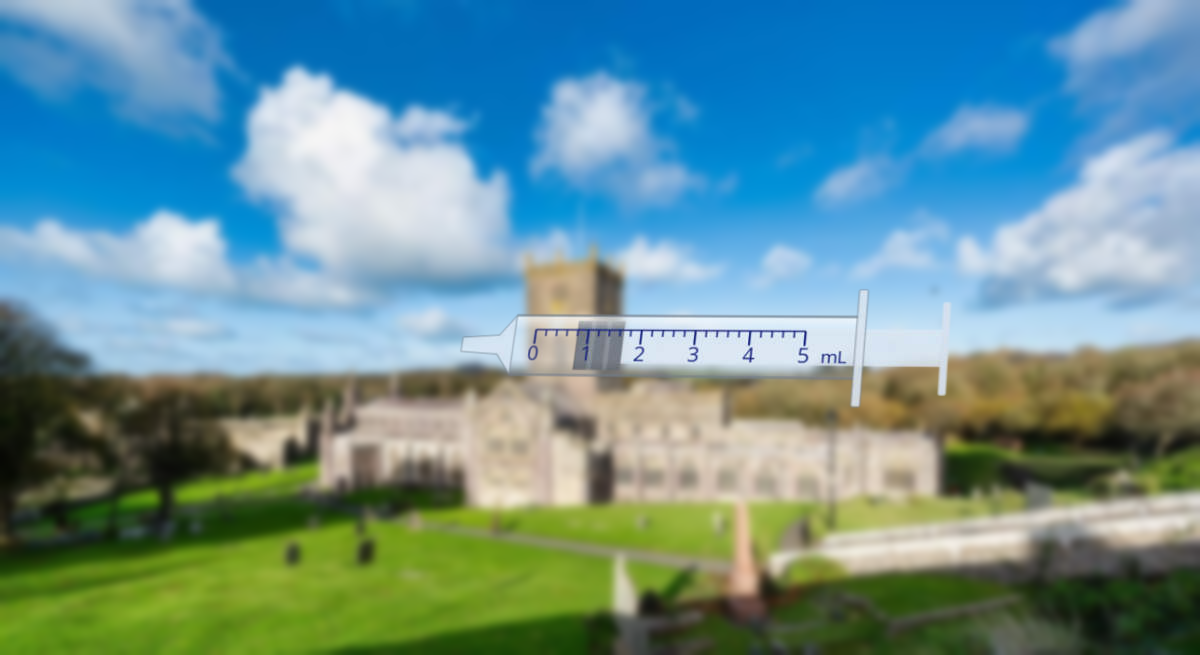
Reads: 0.8,mL
